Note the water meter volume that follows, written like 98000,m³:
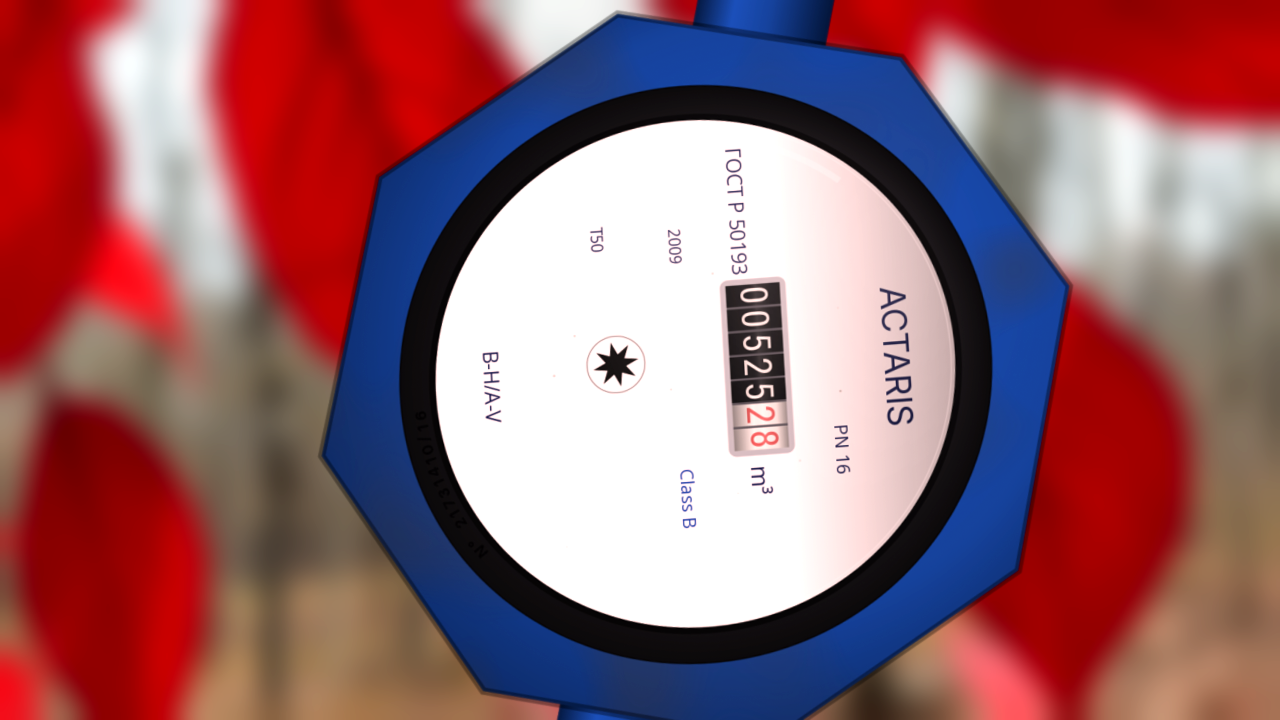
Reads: 525.28,m³
